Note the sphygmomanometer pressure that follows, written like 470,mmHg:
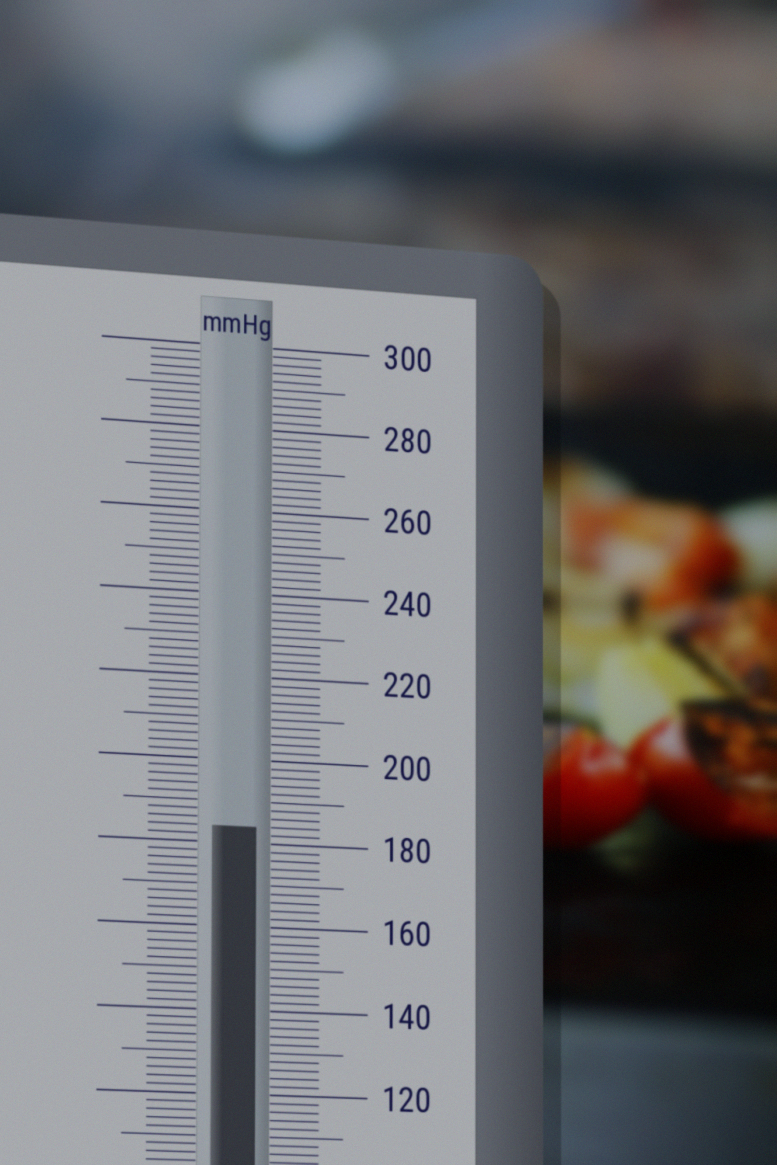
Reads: 184,mmHg
